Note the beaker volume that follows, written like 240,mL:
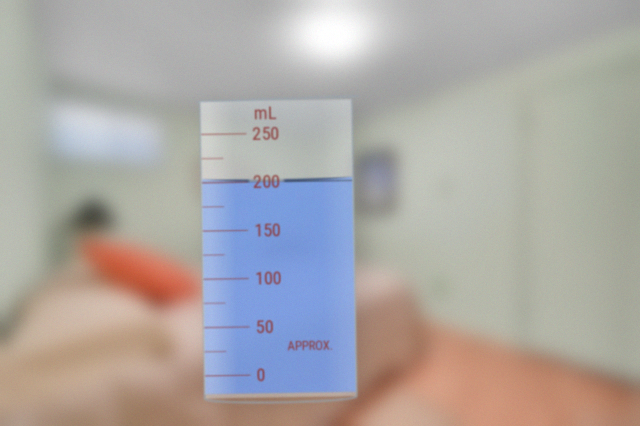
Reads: 200,mL
